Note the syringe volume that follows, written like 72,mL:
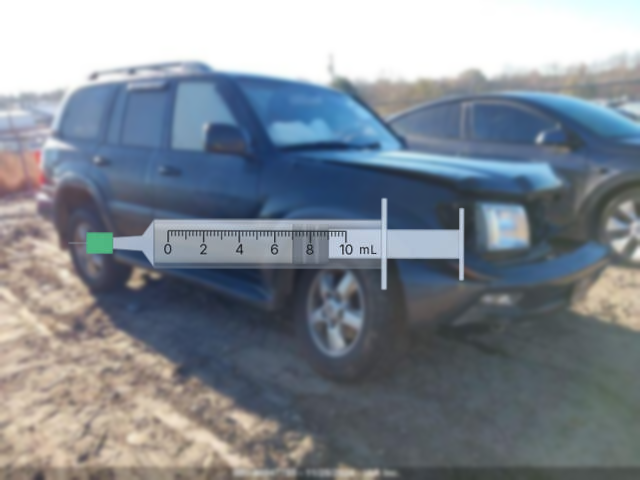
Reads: 7,mL
